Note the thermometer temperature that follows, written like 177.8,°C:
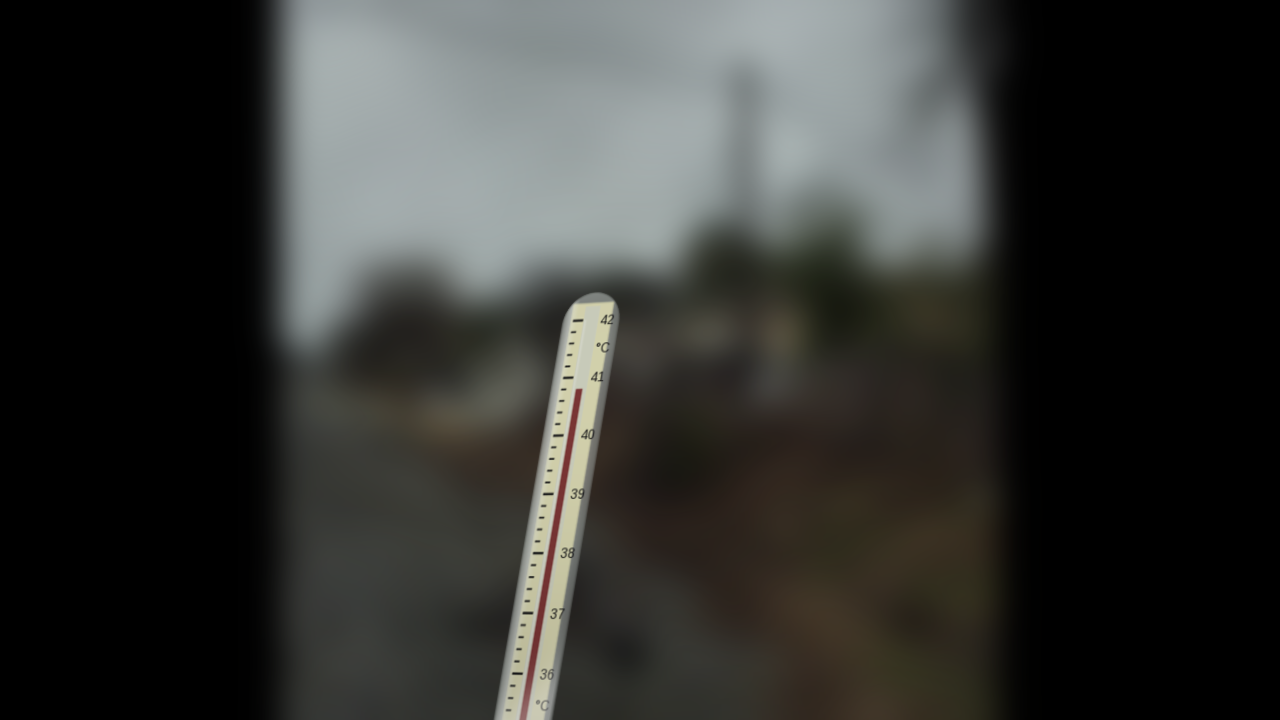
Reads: 40.8,°C
